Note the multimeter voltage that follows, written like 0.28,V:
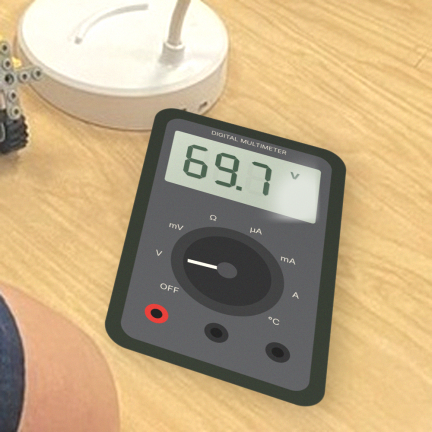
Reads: 69.7,V
